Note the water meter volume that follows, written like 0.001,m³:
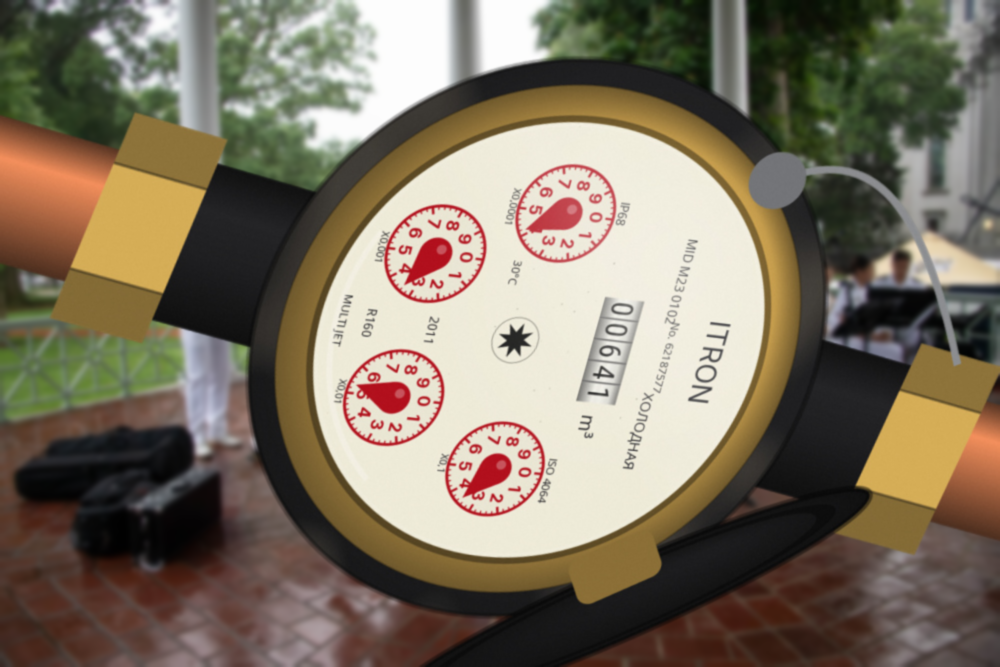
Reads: 641.3534,m³
